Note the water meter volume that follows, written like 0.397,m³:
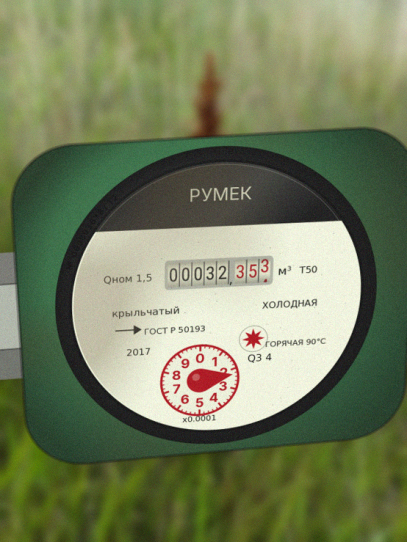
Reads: 32.3532,m³
